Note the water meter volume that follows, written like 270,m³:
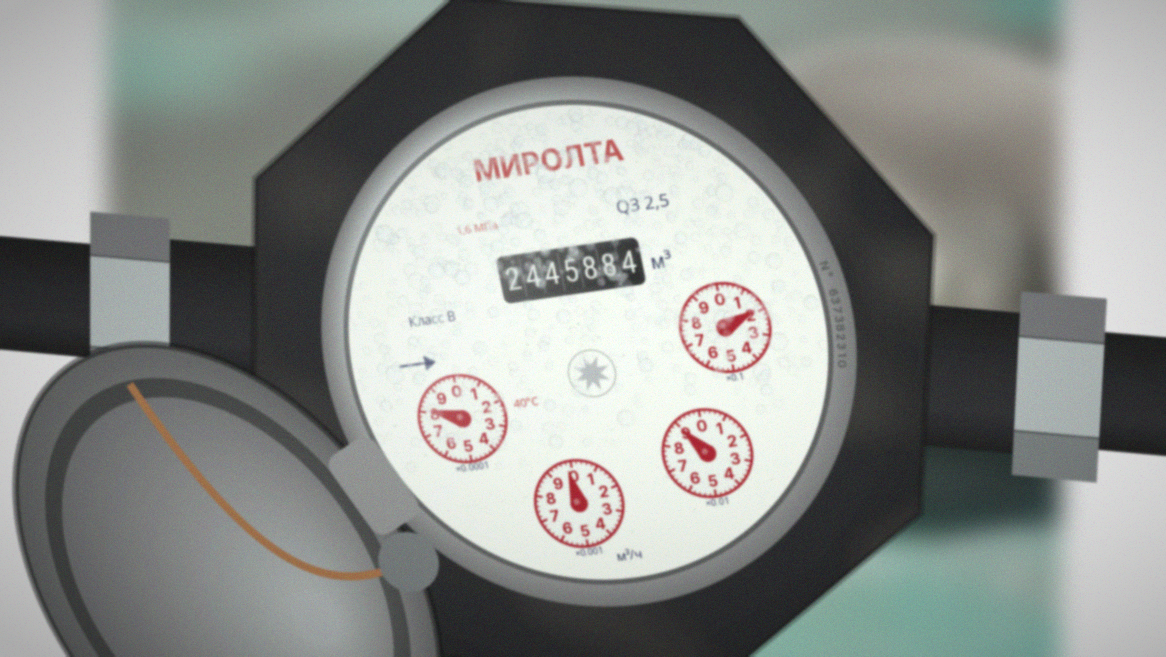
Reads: 2445884.1898,m³
